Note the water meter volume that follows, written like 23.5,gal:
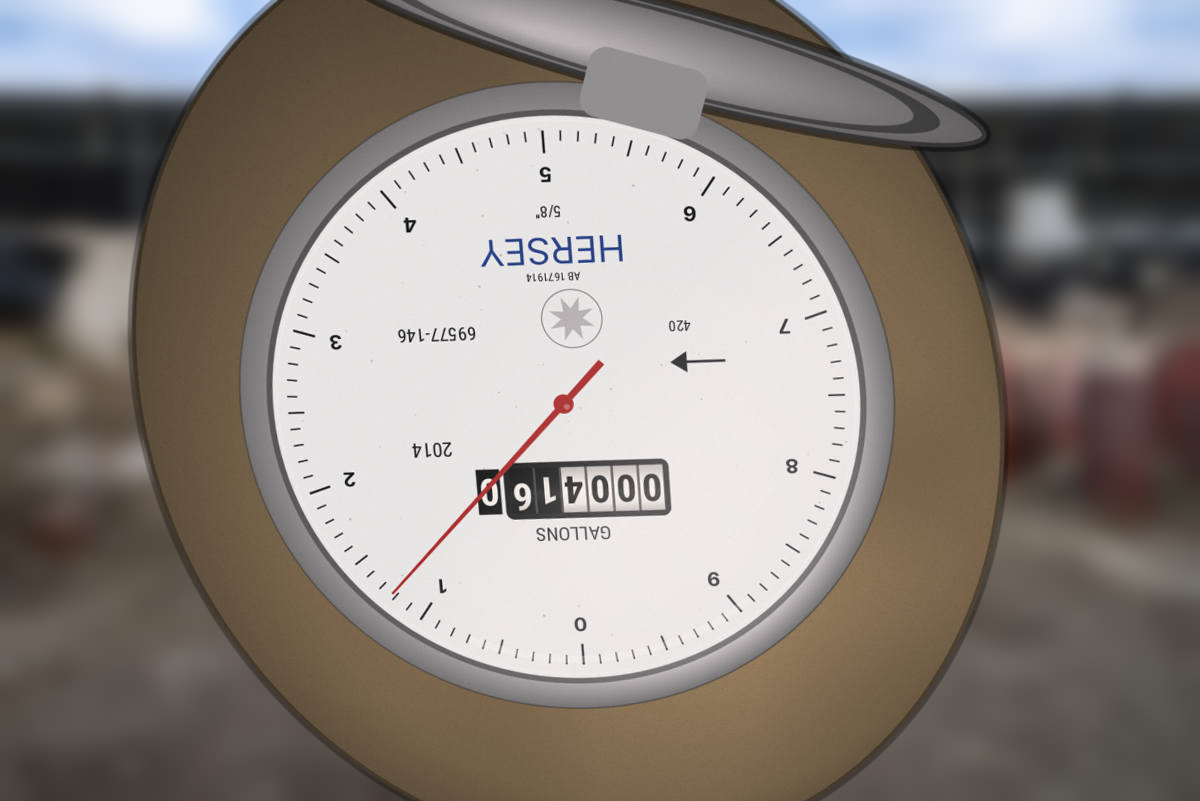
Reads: 4161.2,gal
